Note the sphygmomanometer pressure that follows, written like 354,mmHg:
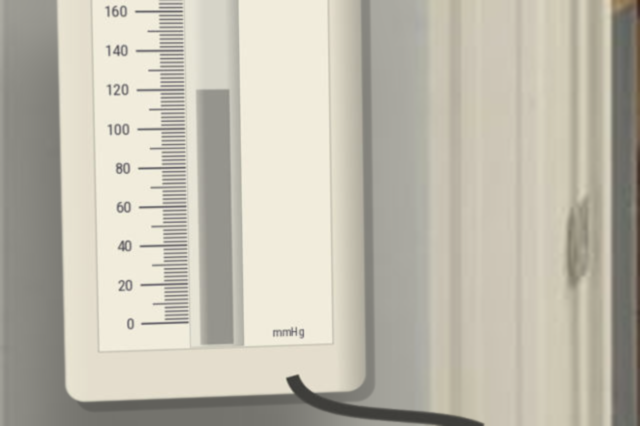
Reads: 120,mmHg
